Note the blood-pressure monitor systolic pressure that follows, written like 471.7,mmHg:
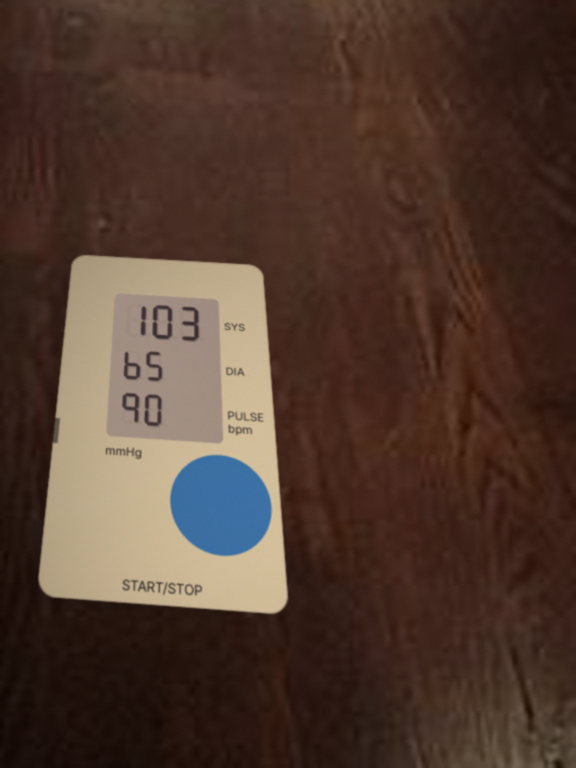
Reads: 103,mmHg
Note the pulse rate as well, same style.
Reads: 90,bpm
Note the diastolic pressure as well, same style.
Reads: 65,mmHg
